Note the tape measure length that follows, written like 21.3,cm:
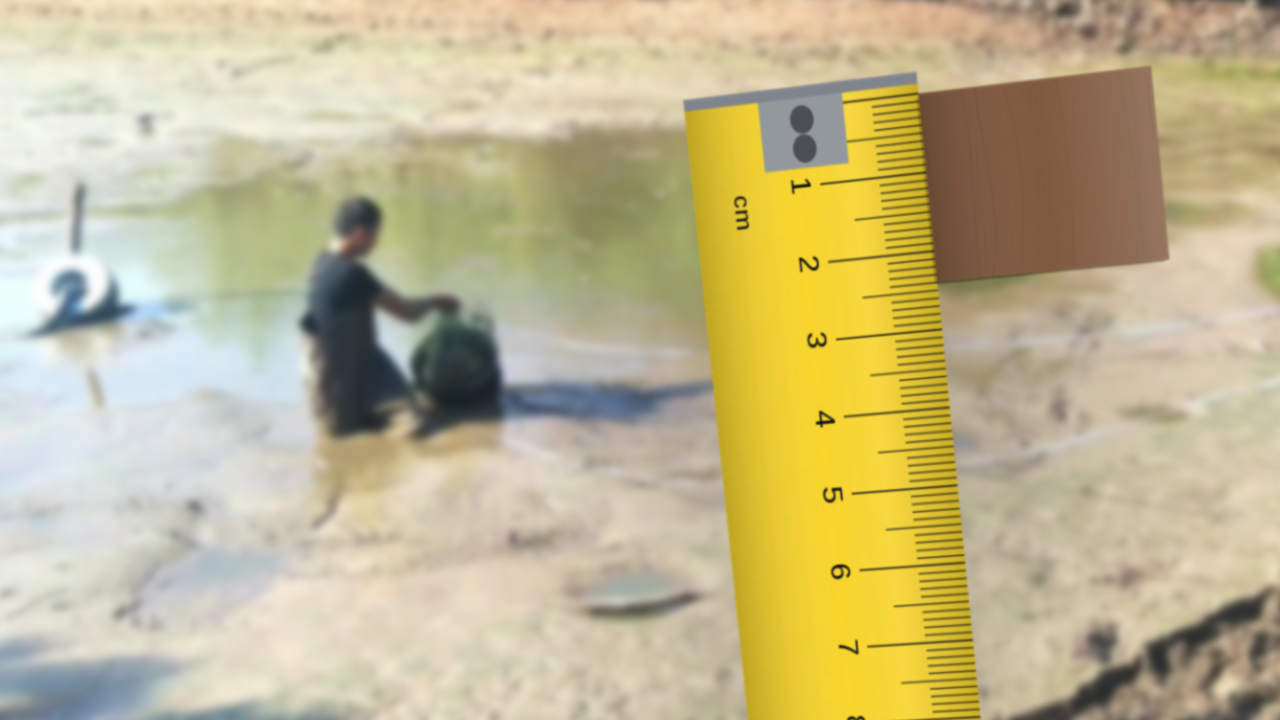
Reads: 2.4,cm
